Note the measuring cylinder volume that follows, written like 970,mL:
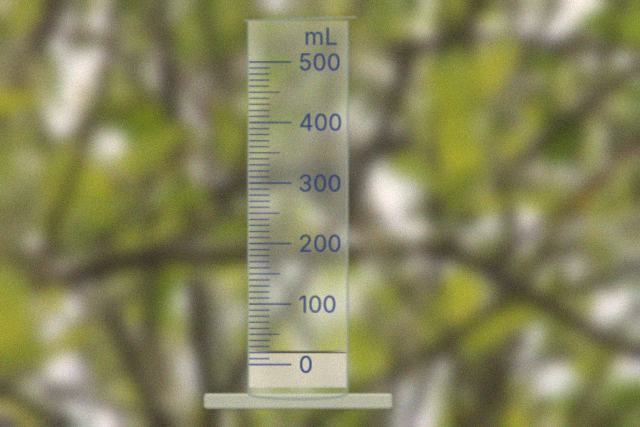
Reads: 20,mL
